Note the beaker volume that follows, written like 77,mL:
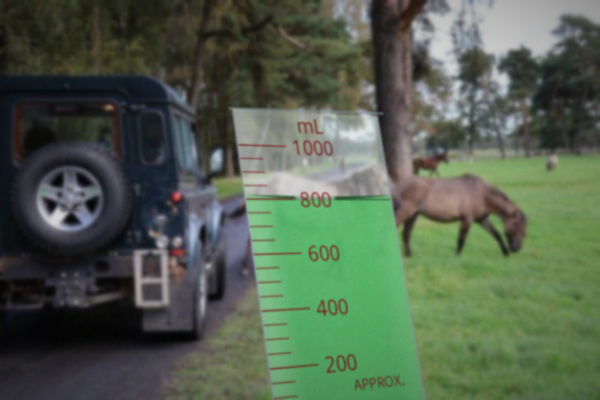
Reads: 800,mL
